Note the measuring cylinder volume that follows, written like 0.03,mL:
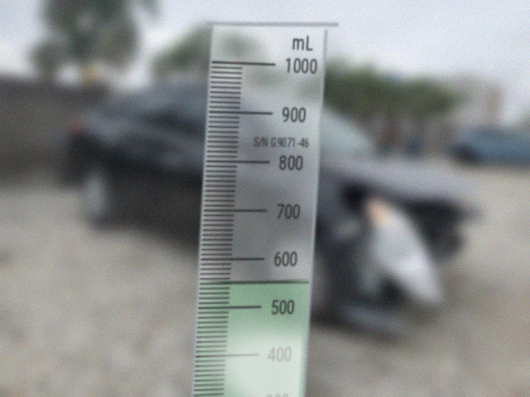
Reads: 550,mL
